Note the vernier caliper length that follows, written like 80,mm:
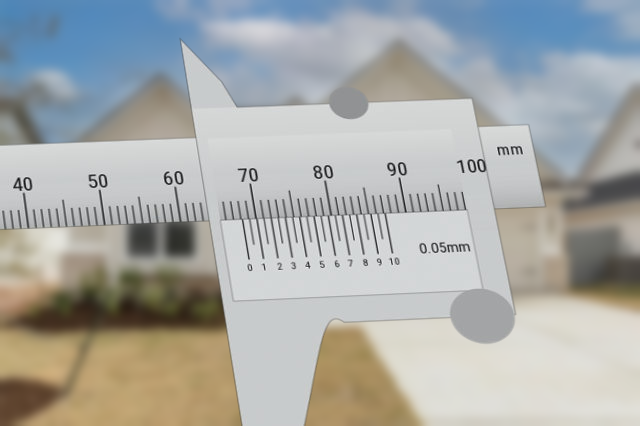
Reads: 68.2,mm
